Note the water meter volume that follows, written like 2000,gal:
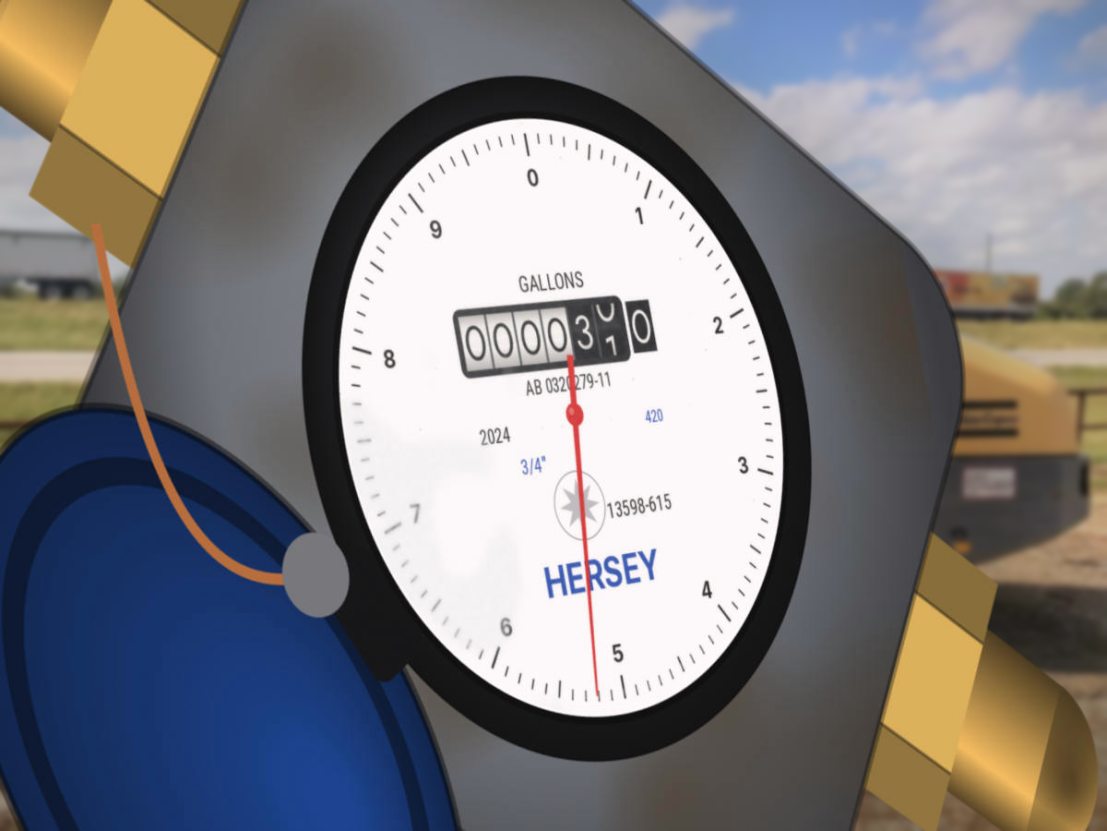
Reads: 305.2,gal
